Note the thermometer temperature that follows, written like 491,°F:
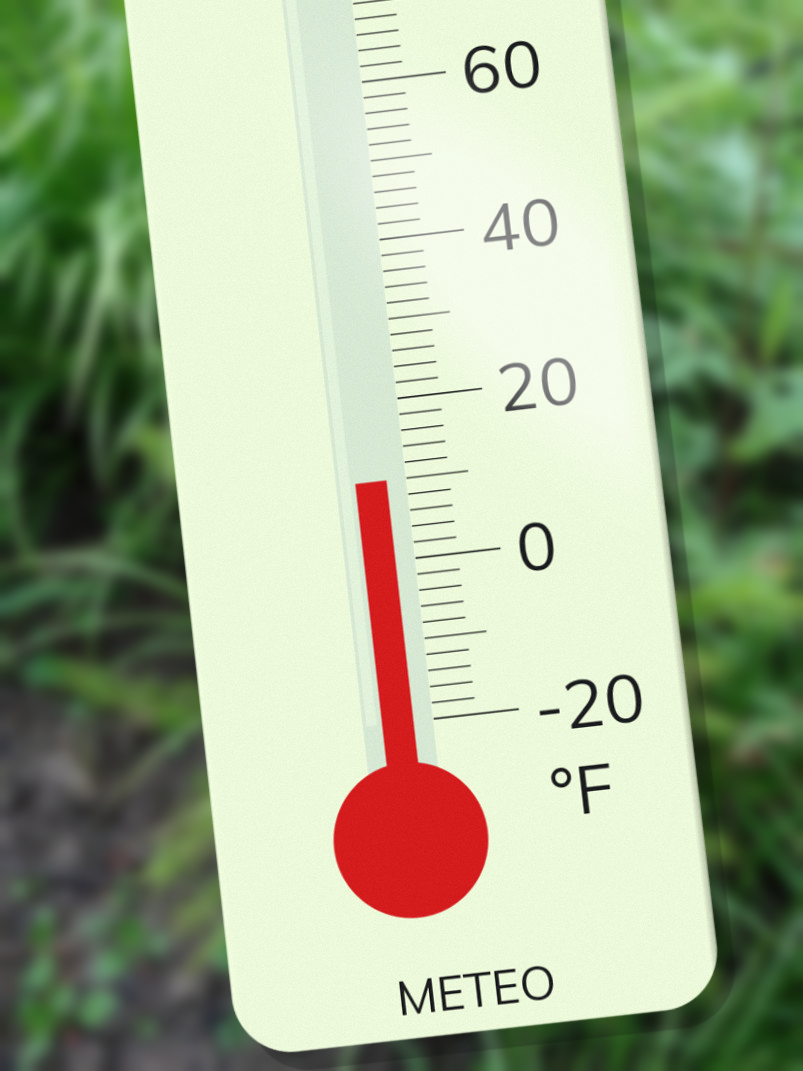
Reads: 10,°F
